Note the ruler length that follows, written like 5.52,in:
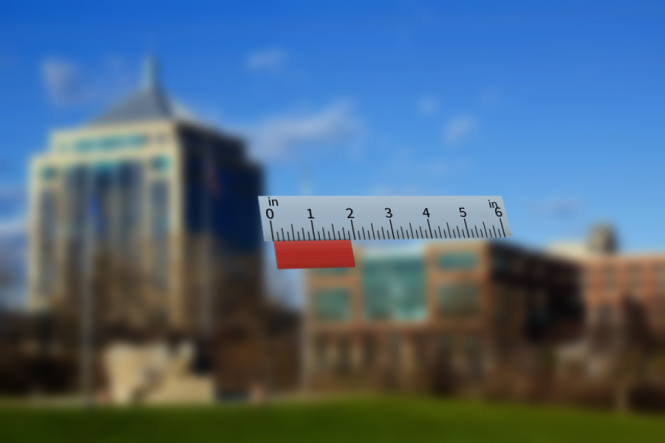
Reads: 1.875,in
